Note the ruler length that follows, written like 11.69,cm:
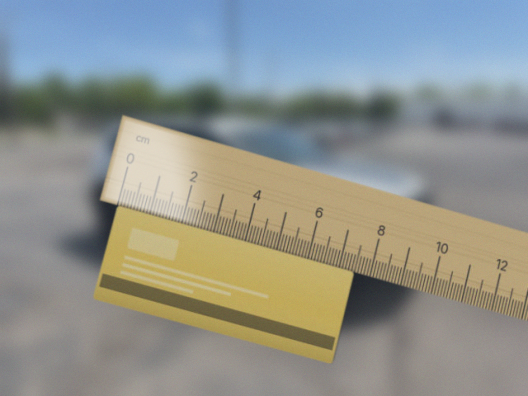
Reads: 7.5,cm
